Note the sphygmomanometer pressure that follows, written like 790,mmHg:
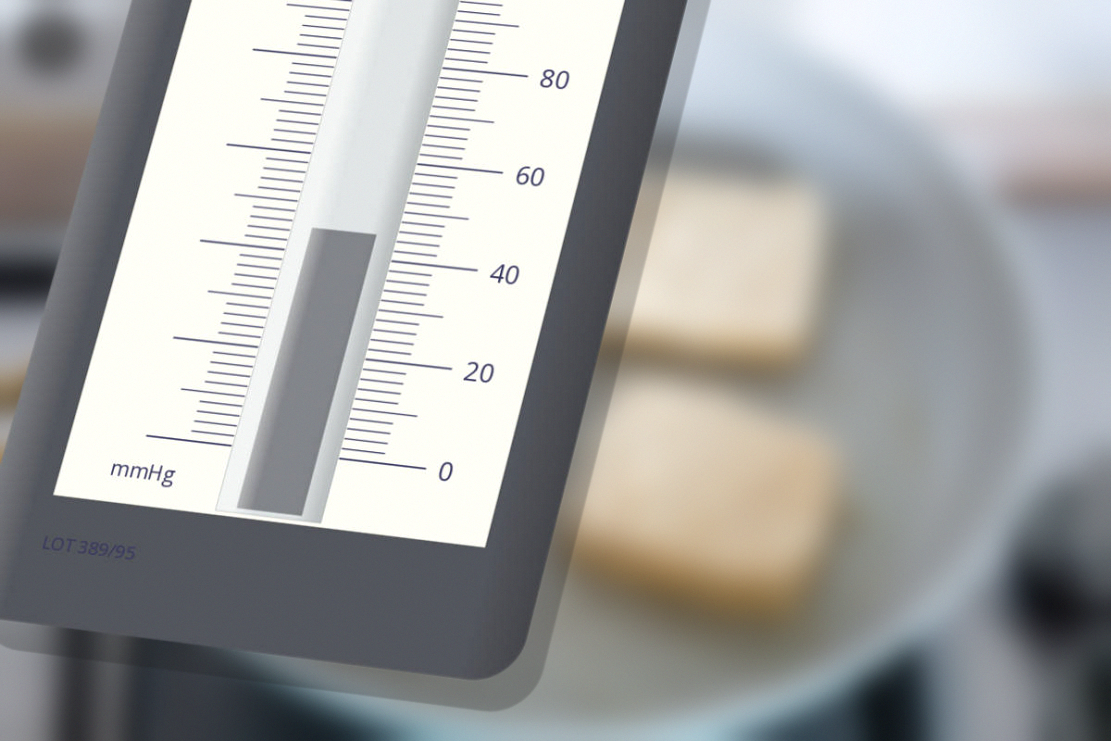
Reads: 45,mmHg
